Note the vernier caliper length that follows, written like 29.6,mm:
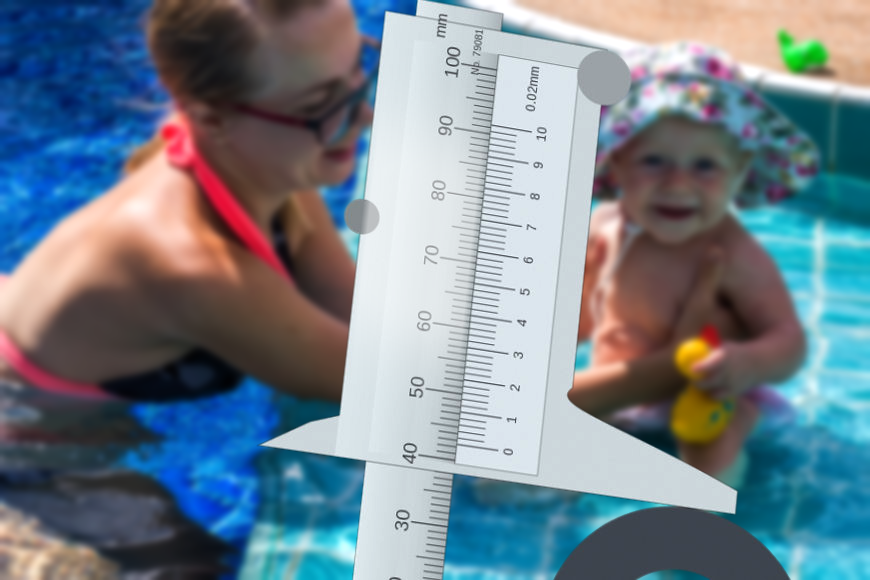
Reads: 42.4,mm
